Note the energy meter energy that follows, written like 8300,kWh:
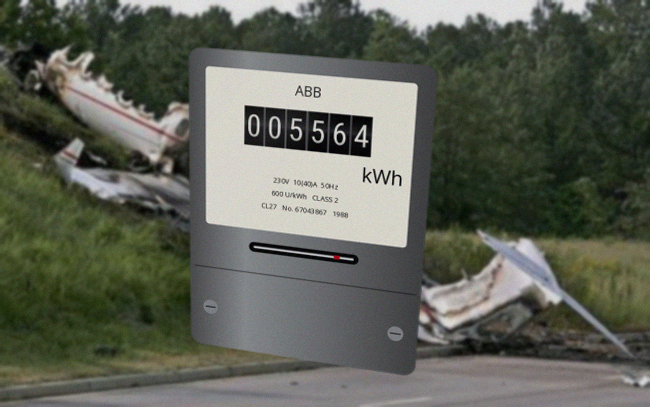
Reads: 5564,kWh
